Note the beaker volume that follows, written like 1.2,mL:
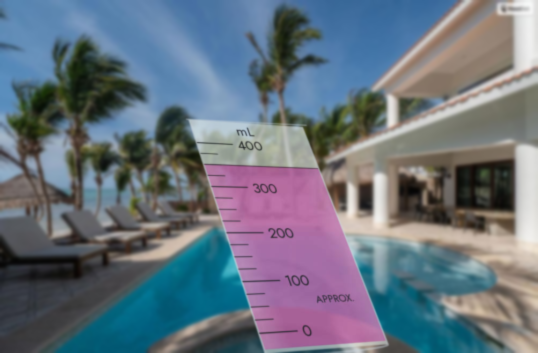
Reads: 350,mL
